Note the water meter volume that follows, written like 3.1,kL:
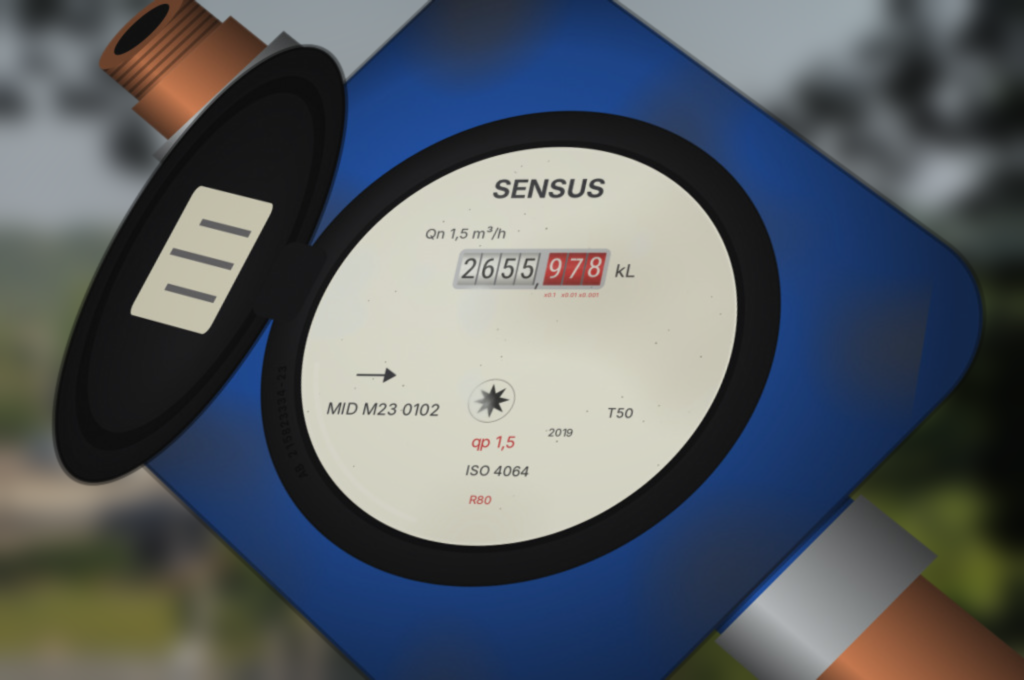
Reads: 2655.978,kL
